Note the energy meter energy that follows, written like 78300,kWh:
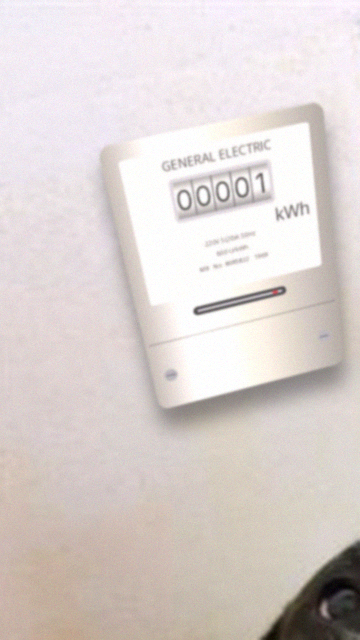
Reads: 1,kWh
